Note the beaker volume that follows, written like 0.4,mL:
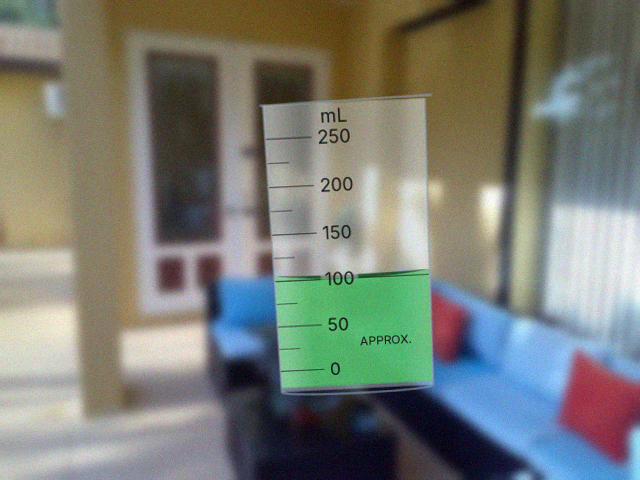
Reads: 100,mL
